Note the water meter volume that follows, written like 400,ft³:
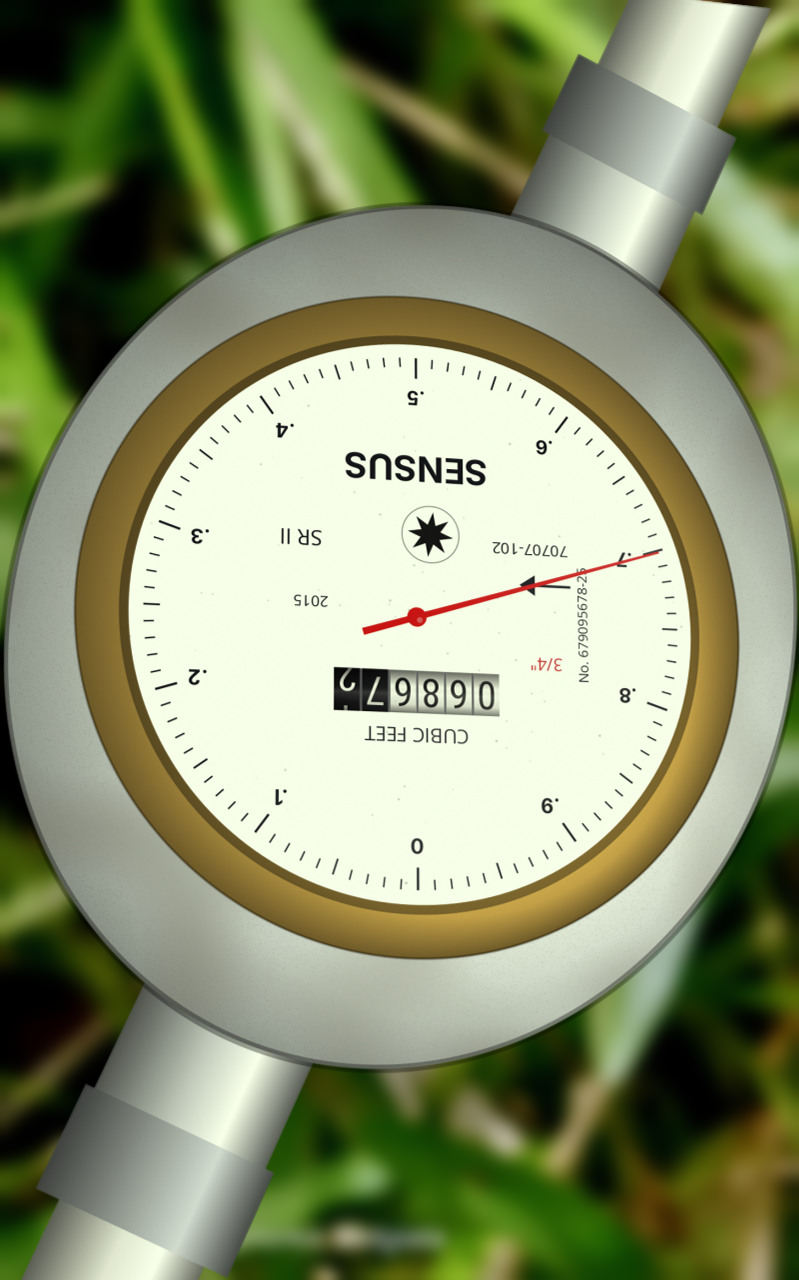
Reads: 68671.70,ft³
